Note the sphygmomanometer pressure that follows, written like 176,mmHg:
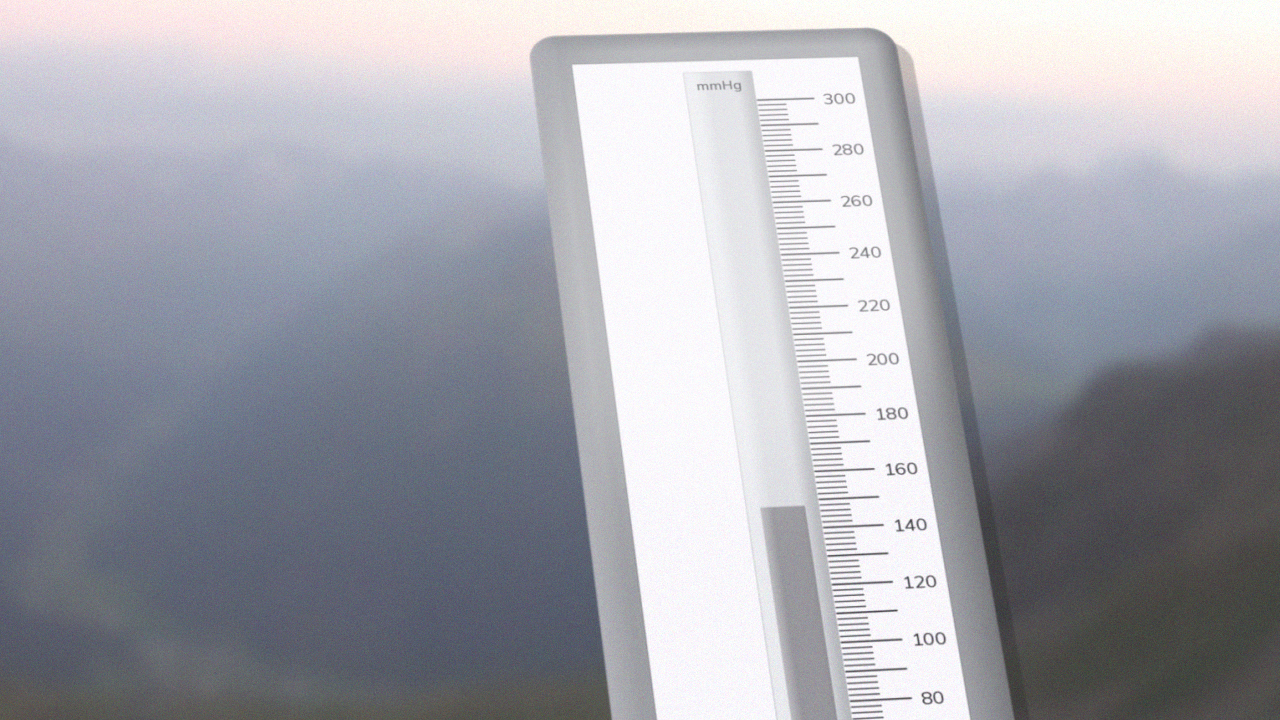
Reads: 148,mmHg
